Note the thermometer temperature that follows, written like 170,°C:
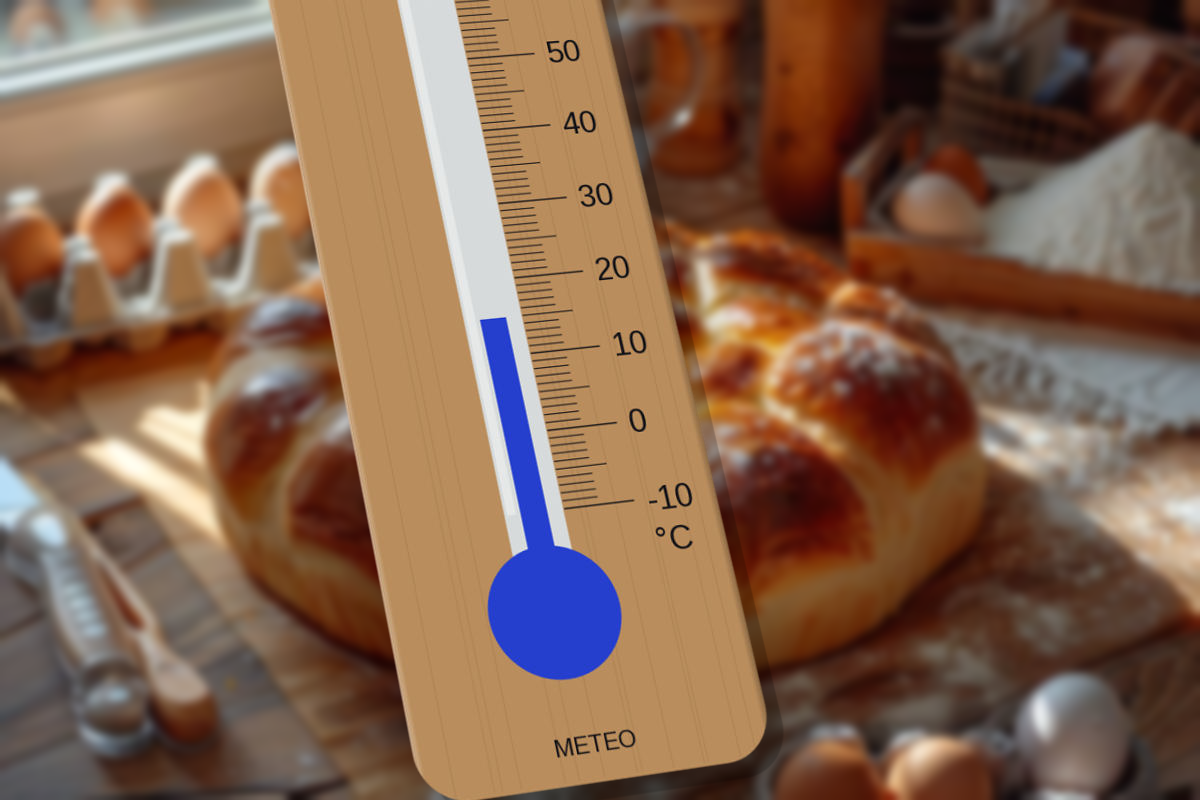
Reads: 15,°C
